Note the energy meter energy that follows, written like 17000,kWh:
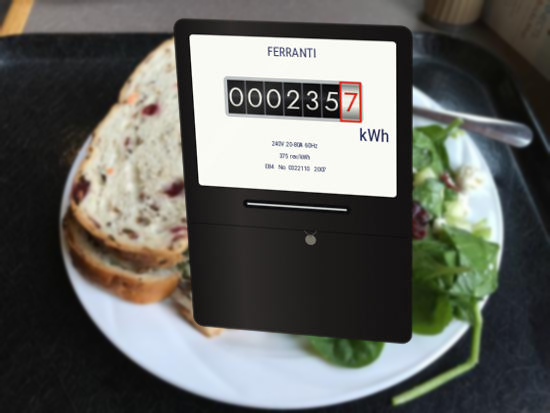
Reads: 235.7,kWh
